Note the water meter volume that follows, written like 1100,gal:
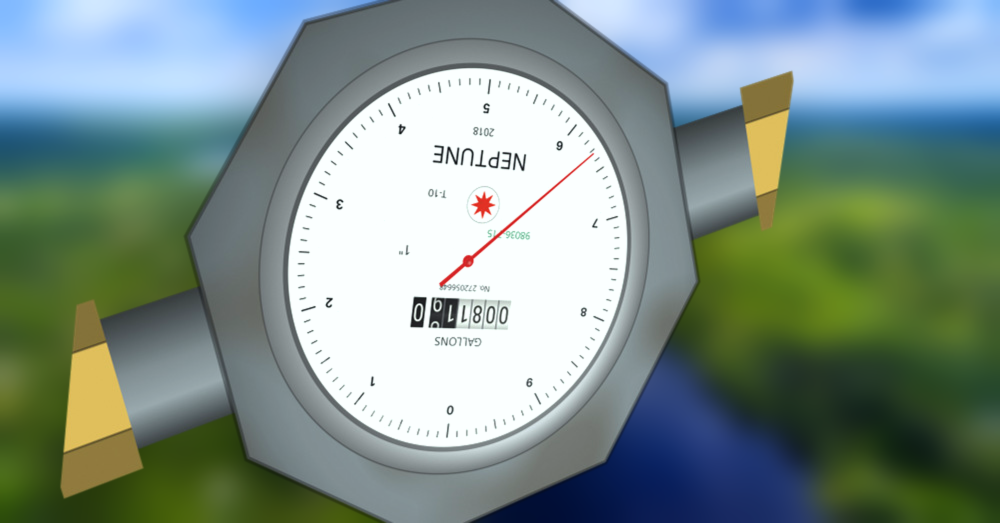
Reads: 81186.3,gal
